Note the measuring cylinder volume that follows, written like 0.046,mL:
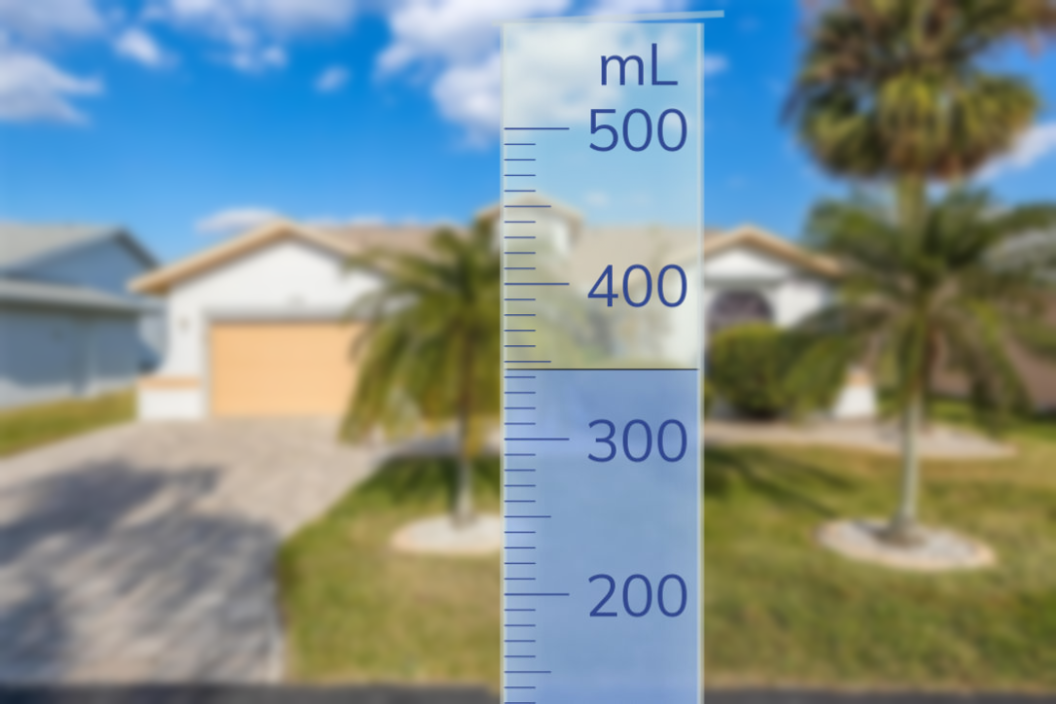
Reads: 345,mL
